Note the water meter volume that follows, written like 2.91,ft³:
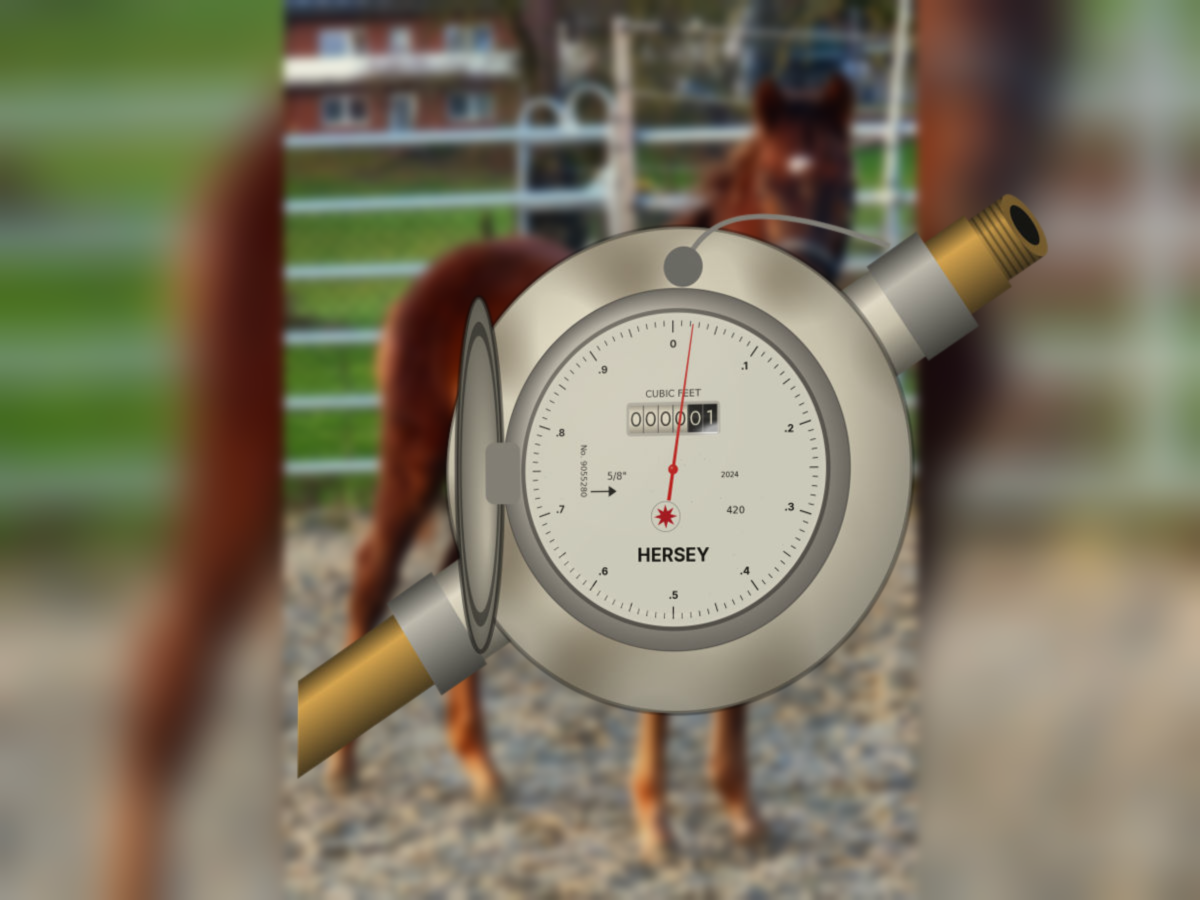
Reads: 1.02,ft³
